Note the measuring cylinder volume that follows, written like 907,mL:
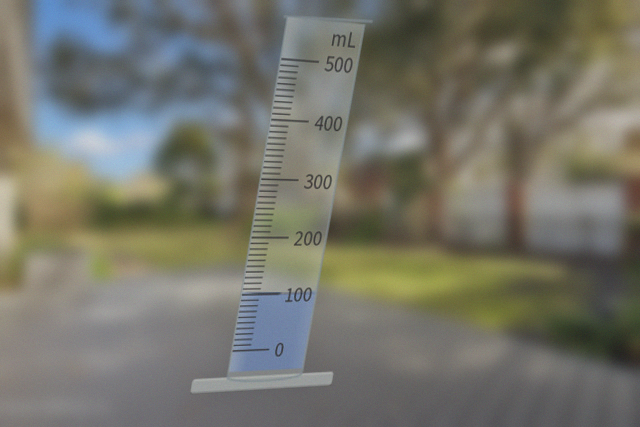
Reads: 100,mL
